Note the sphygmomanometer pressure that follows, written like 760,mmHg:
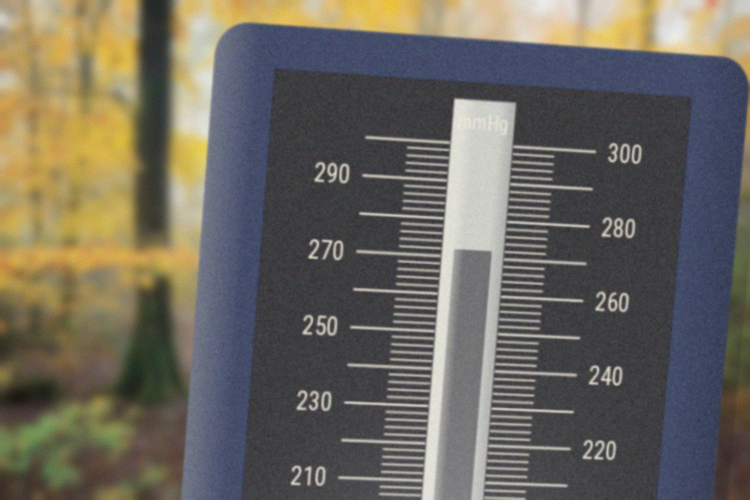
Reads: 272,mmHg
